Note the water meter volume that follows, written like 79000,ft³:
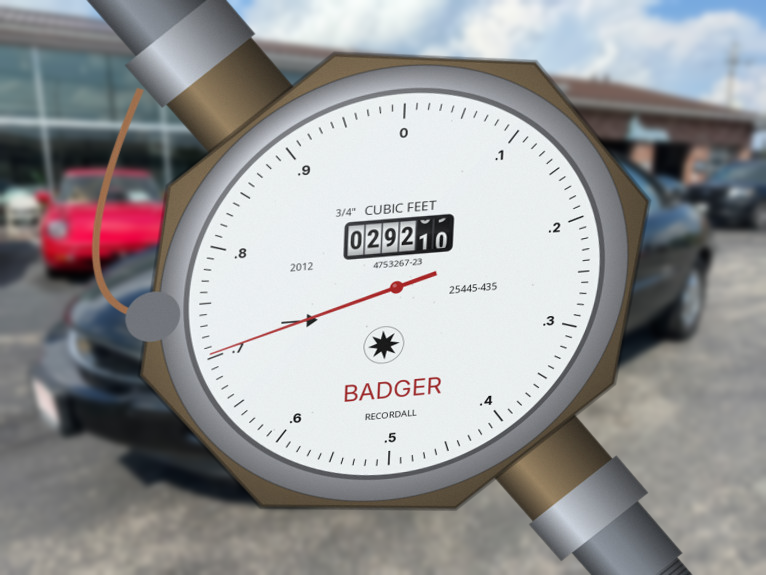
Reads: 29209.70,ft³
